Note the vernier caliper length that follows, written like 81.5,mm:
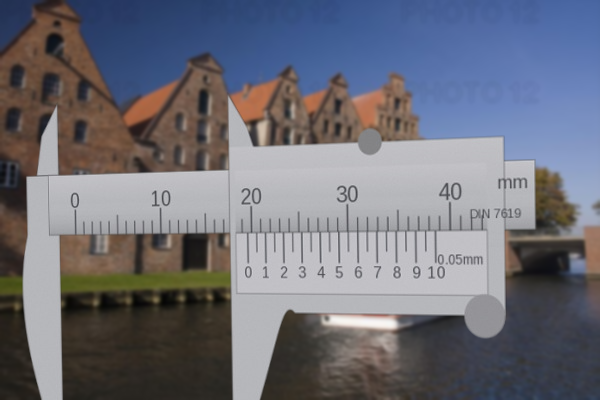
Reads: 19.6,mm
